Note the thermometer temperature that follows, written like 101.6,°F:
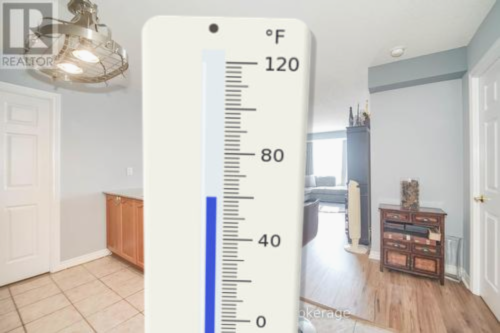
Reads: 60,°F
